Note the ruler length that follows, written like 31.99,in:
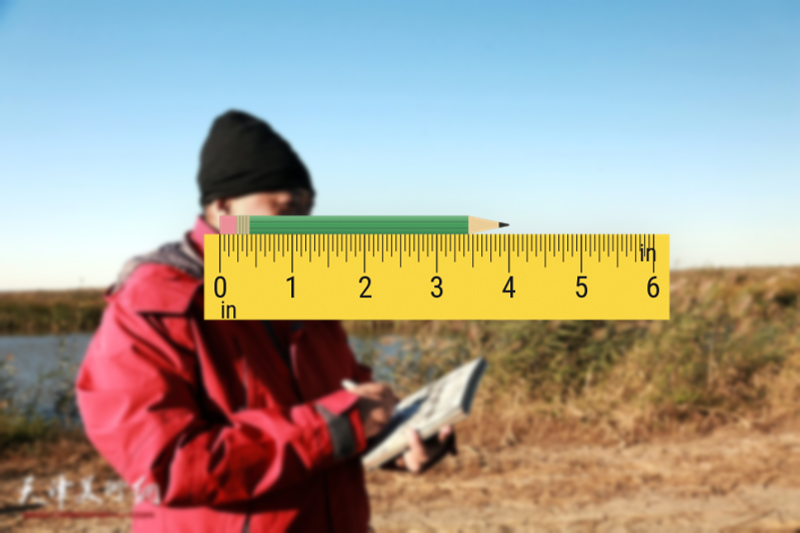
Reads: 4,in
